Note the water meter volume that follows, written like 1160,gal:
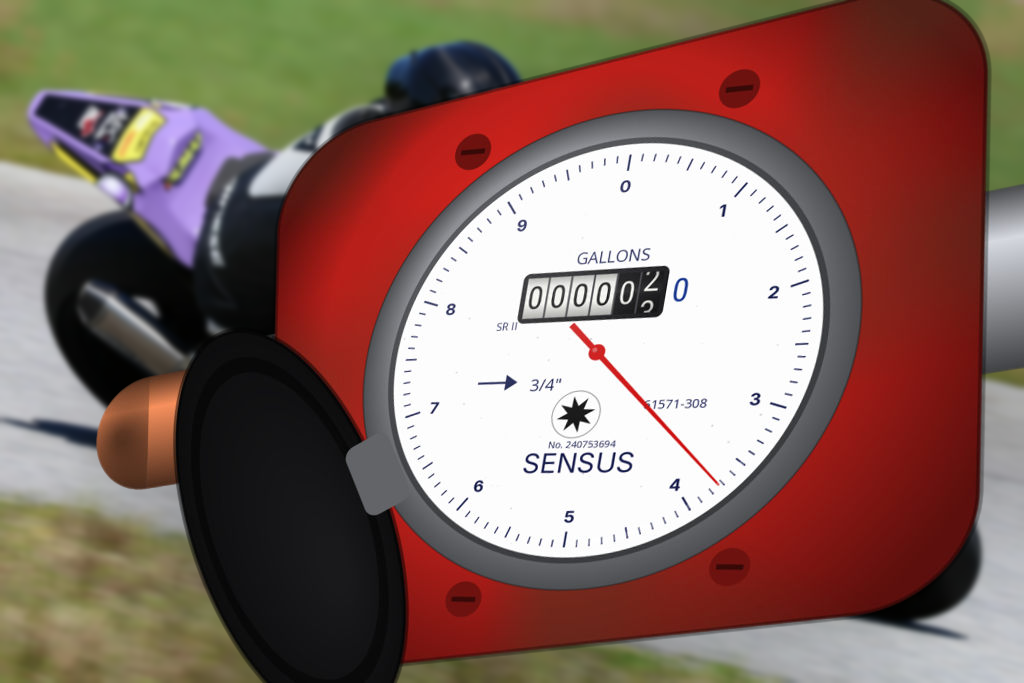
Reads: 23.7,gal
